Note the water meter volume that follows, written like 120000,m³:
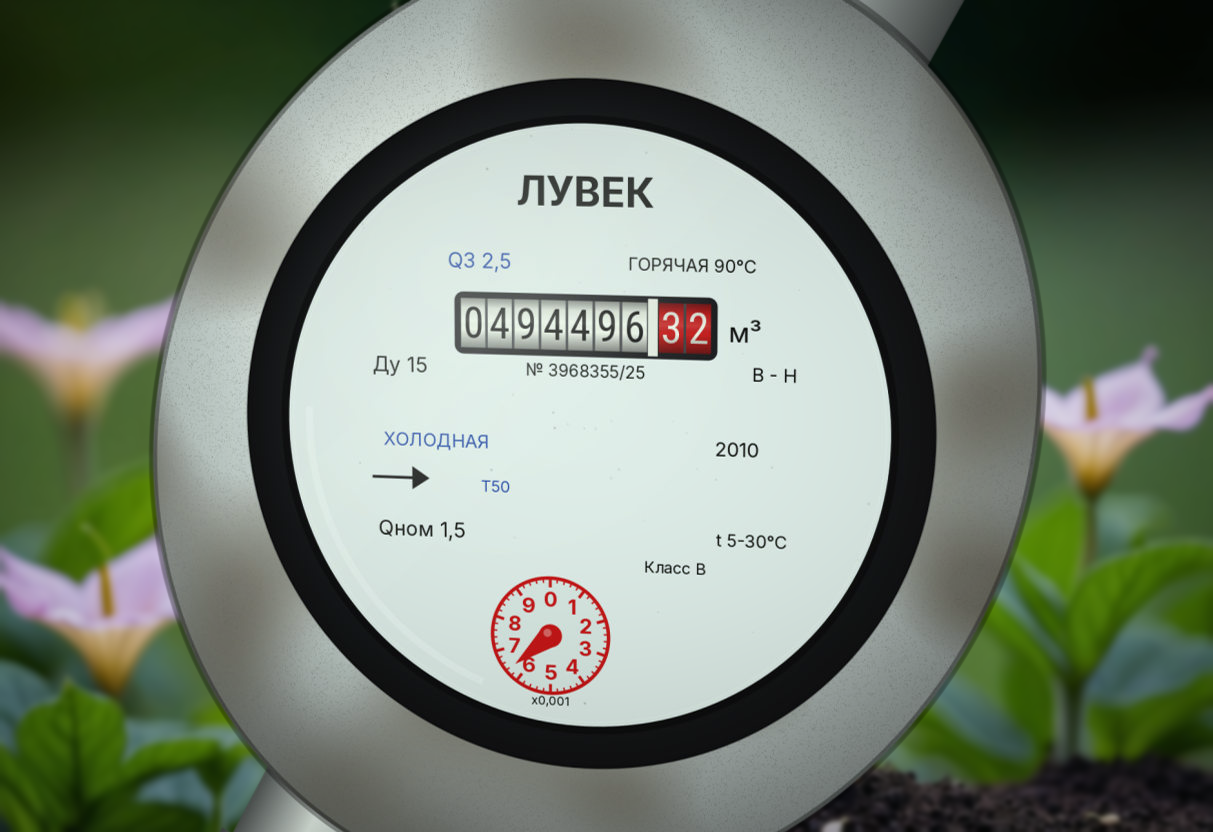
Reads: 494496.326,m³
